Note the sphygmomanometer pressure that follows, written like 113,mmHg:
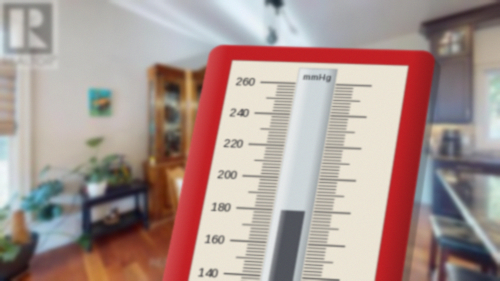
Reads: 180,mmHg
